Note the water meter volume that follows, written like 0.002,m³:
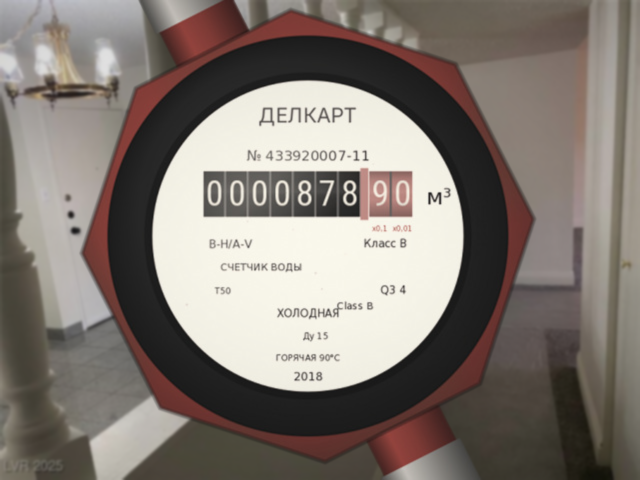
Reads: 878.90,m³
